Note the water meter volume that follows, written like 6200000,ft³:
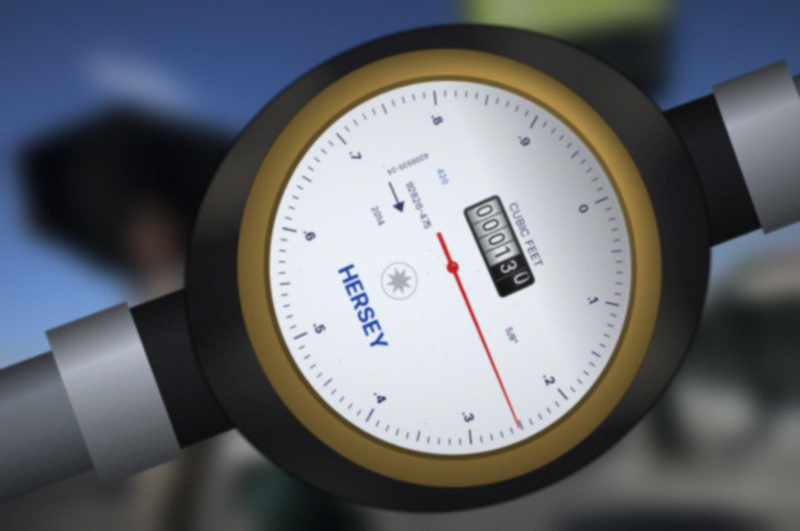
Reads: 130.25,ft³
